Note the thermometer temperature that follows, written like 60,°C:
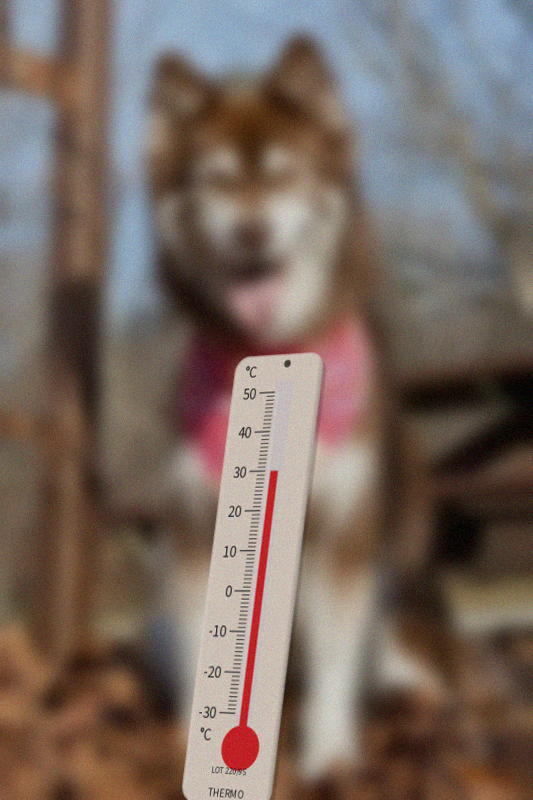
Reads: 30,°C
